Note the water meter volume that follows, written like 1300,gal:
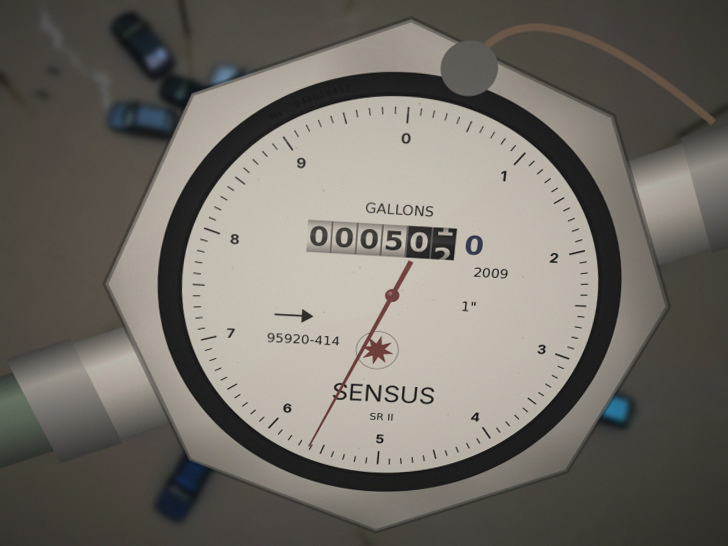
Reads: 5015.6,gal
